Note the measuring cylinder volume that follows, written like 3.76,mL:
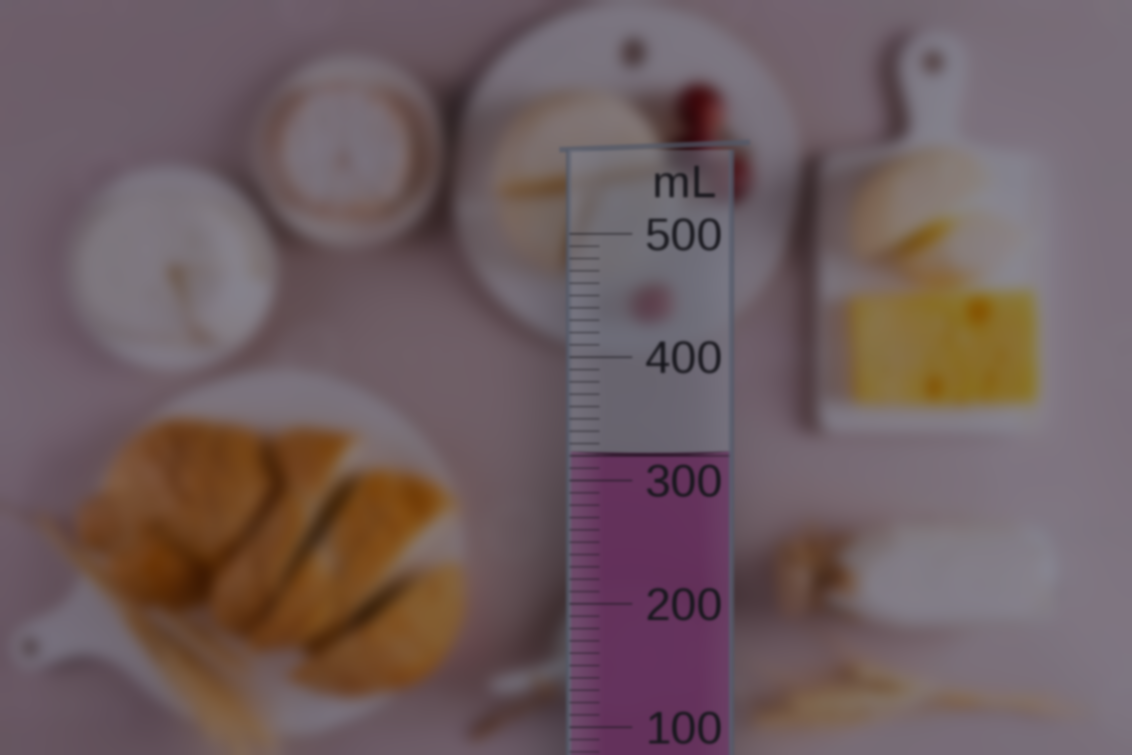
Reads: 320,mL
